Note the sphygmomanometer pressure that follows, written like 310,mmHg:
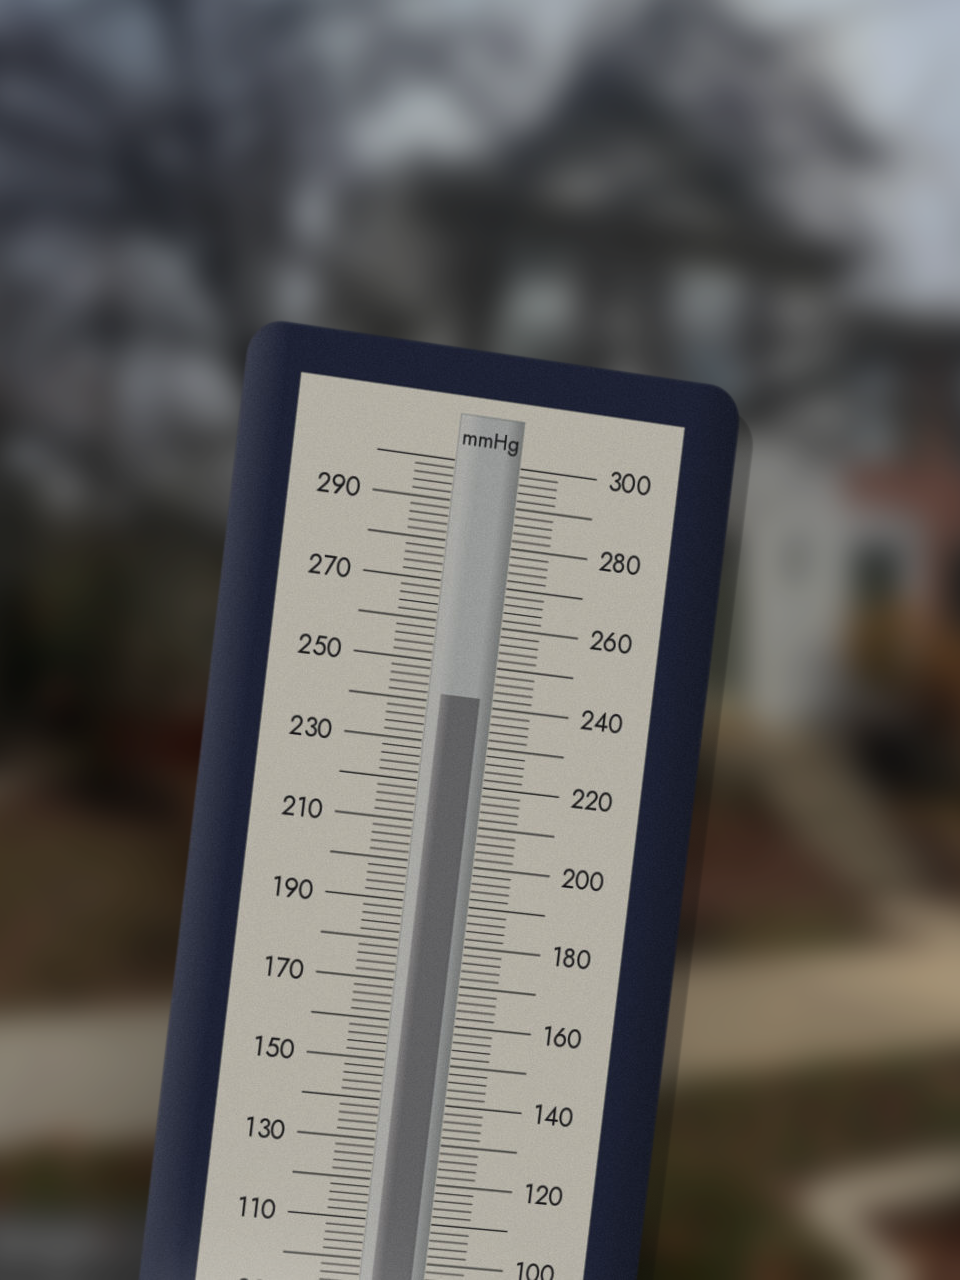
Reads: 242,mmHg
